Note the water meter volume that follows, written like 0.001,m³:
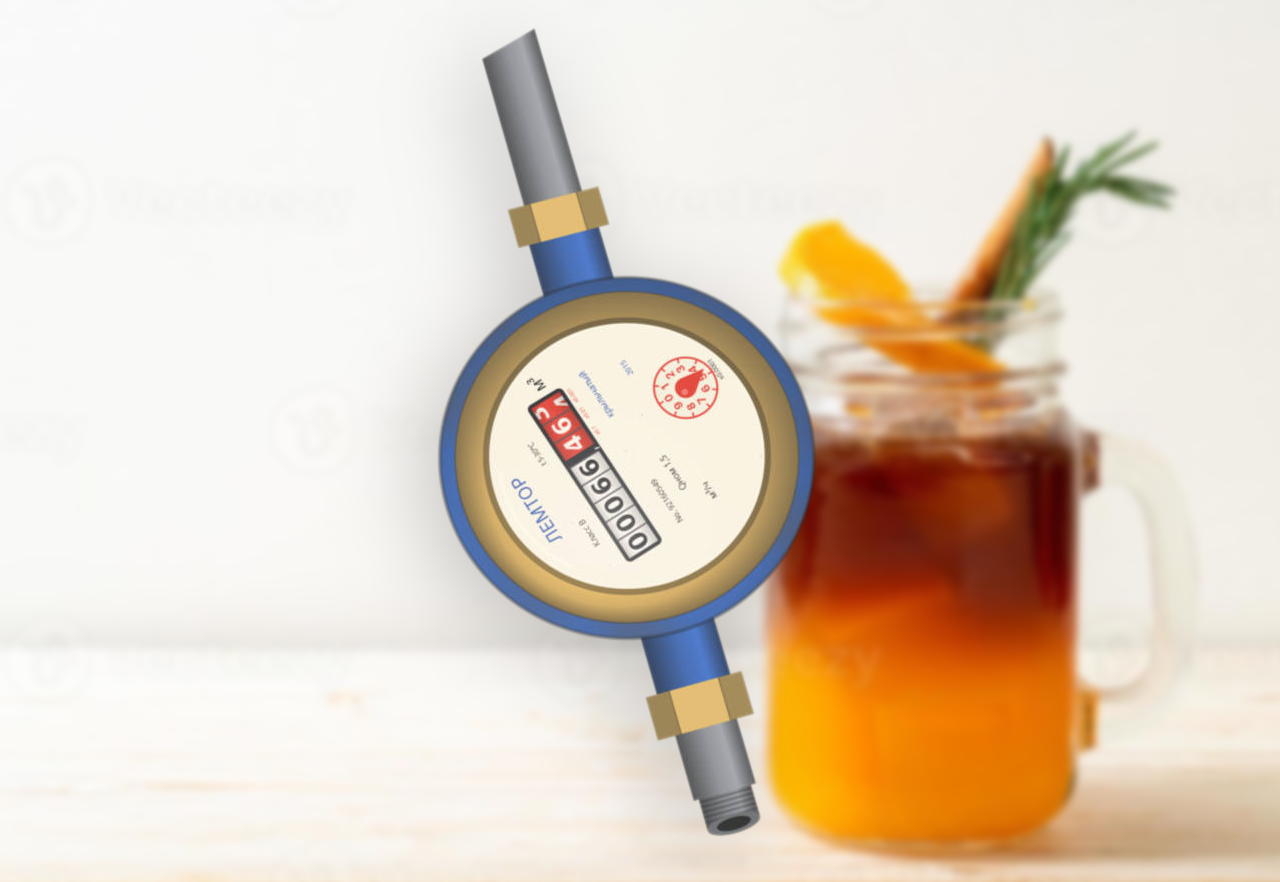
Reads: 66.4634,m³
